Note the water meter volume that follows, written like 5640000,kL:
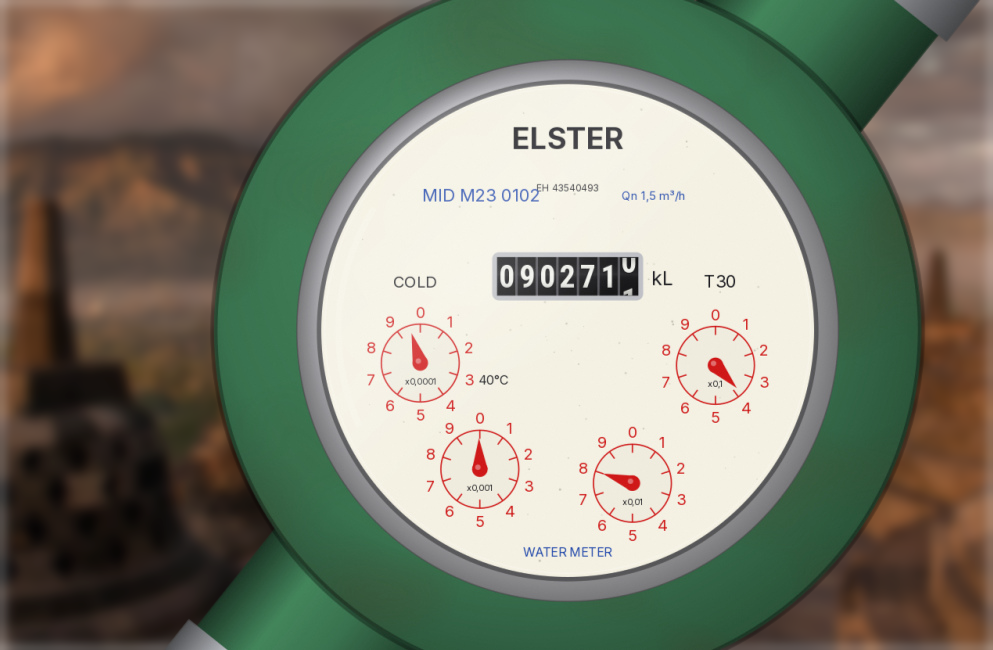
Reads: 902710.3799,kL
